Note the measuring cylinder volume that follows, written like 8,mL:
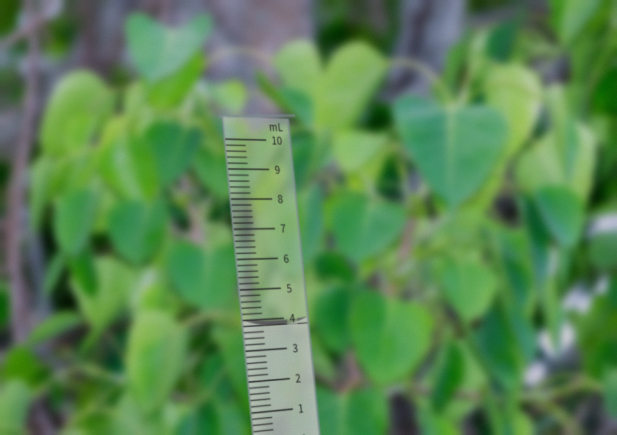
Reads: 3.8,mL
